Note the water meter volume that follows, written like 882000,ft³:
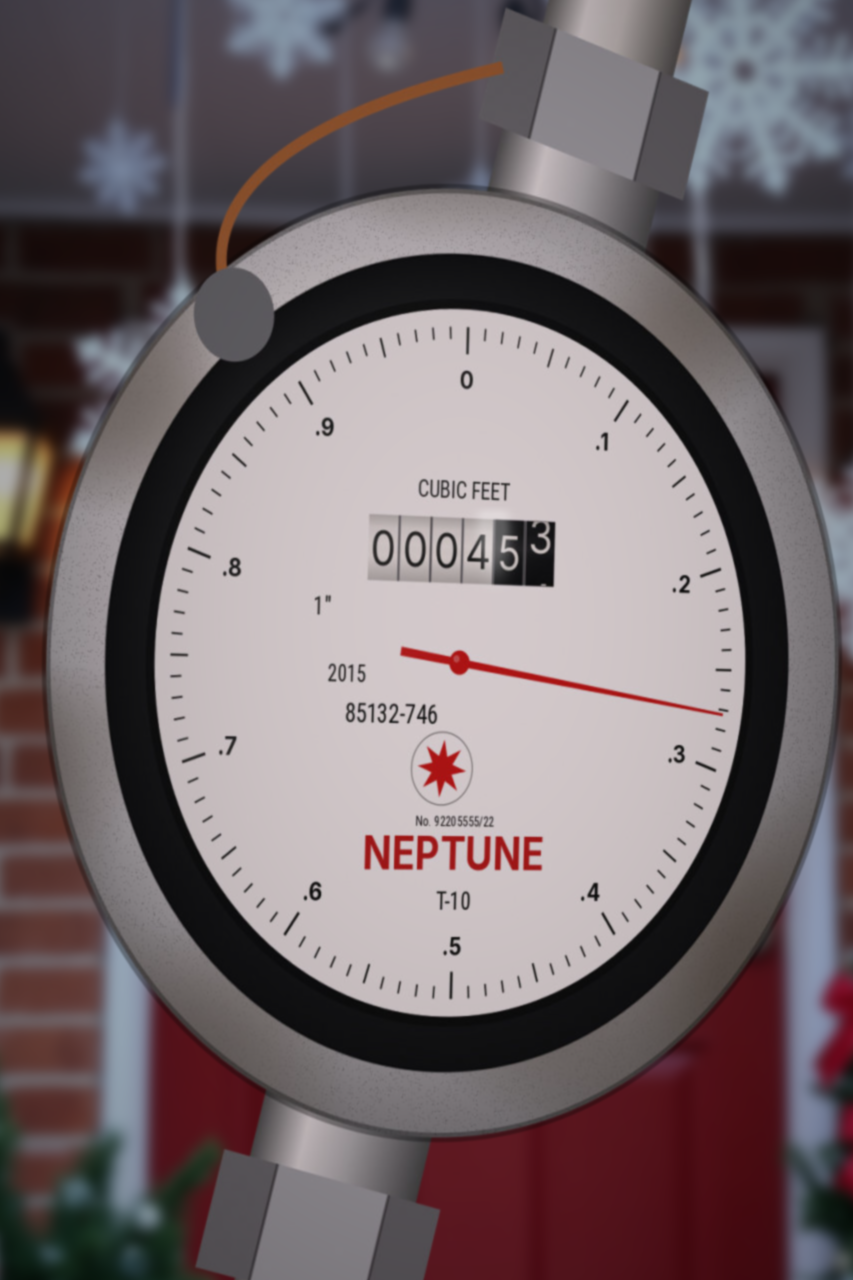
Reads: 453.27,ft³
